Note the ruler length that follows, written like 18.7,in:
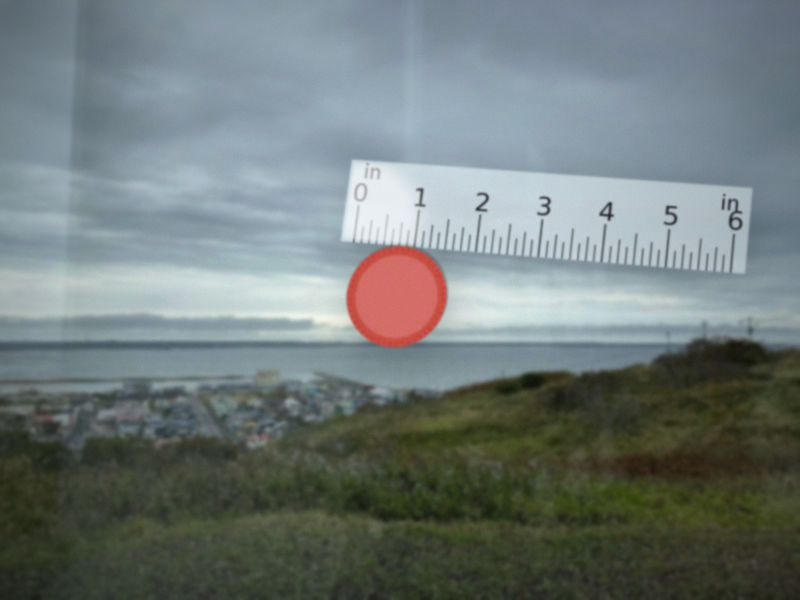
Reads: 1.625,in
